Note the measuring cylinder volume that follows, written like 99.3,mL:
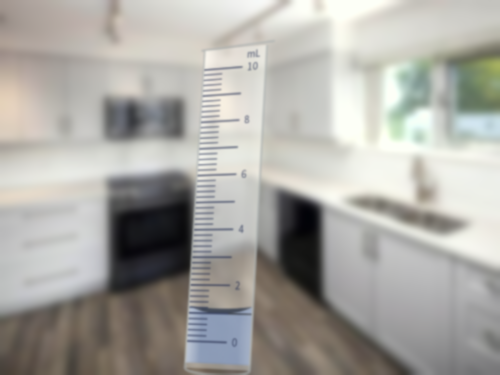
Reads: 1,mL
